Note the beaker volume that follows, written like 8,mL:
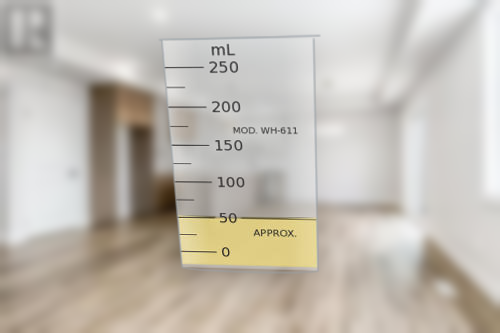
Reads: 50,mL
